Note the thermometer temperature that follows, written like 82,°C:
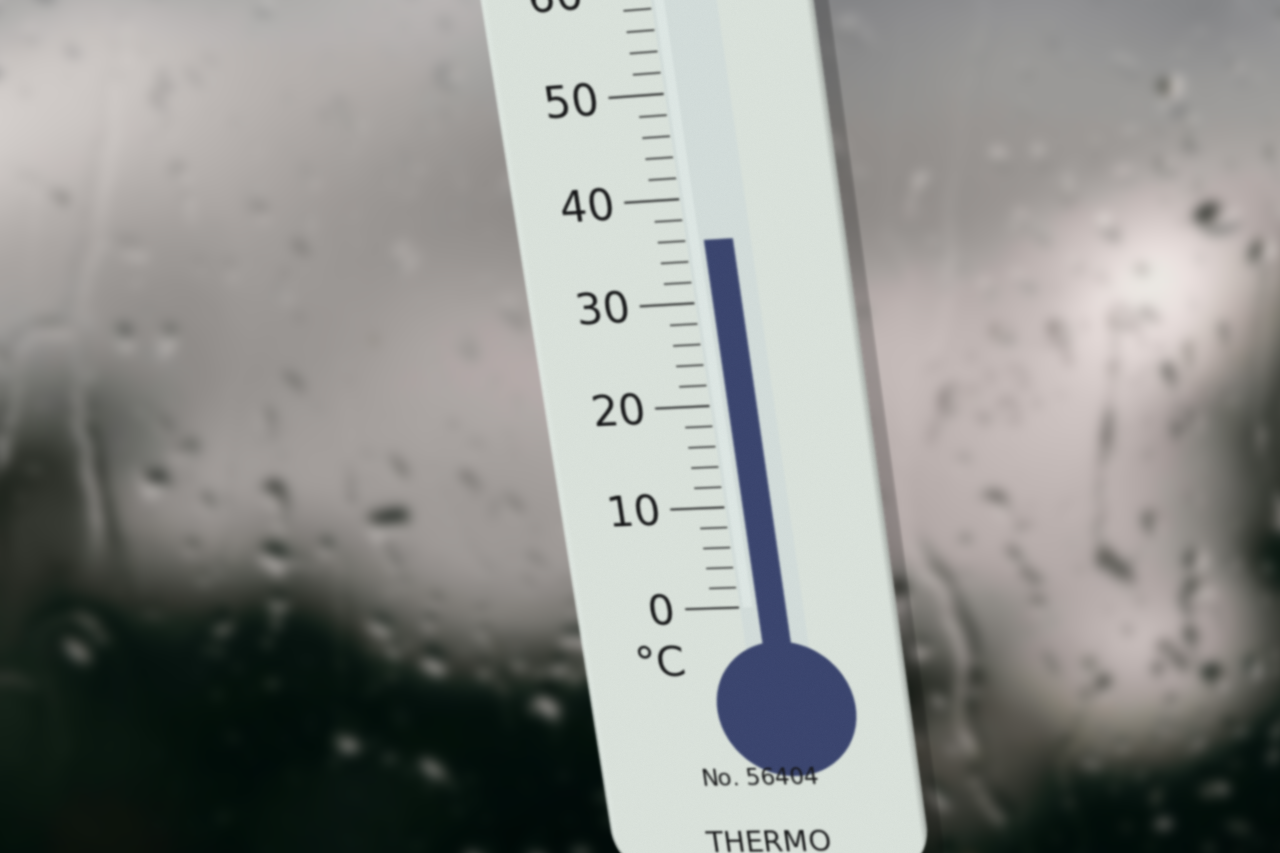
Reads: 36,°C
